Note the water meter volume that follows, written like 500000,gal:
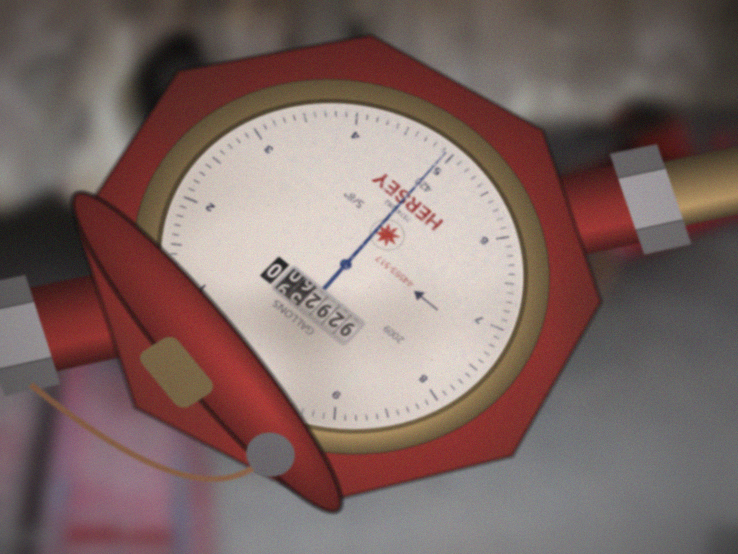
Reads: 9292594.9,gal
